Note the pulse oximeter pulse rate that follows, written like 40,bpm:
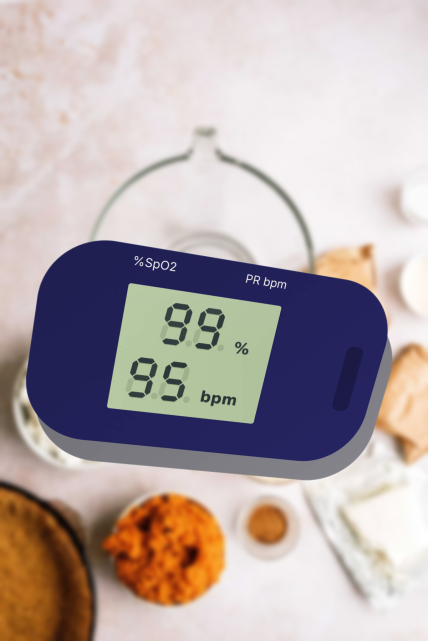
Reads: 95,bpm
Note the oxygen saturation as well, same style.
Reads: 99,%
